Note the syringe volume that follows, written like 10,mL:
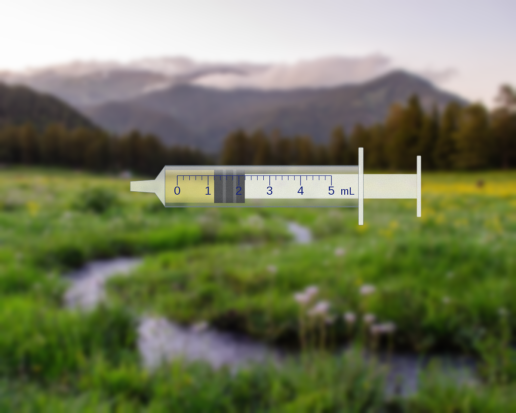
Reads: 1.2,mL
